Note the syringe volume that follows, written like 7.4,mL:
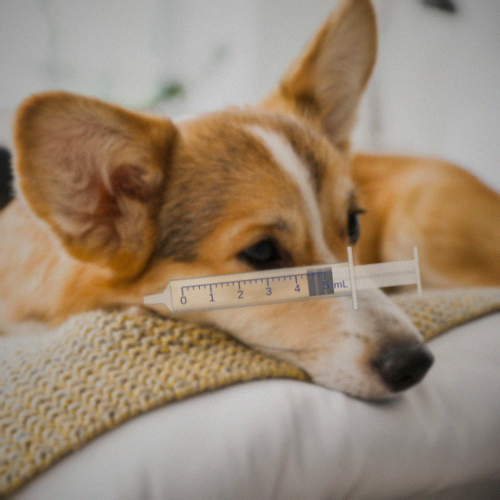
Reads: 4.4,mL
